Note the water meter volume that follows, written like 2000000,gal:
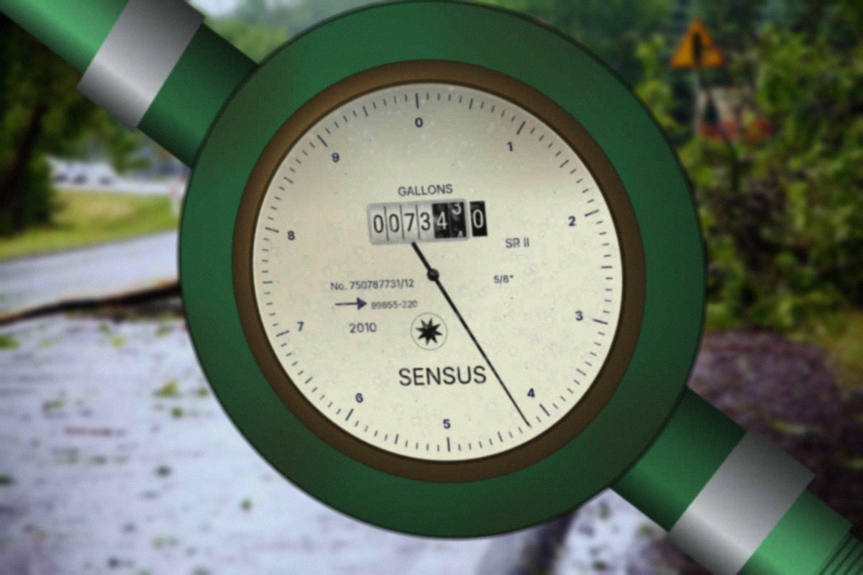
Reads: 73434.2,gal
